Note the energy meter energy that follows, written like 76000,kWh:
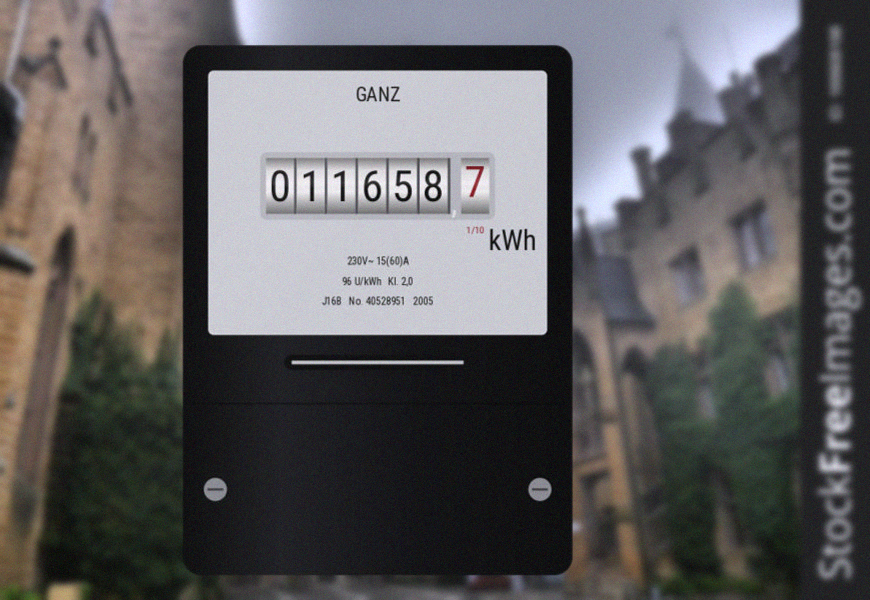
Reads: 11658.7,kWh
